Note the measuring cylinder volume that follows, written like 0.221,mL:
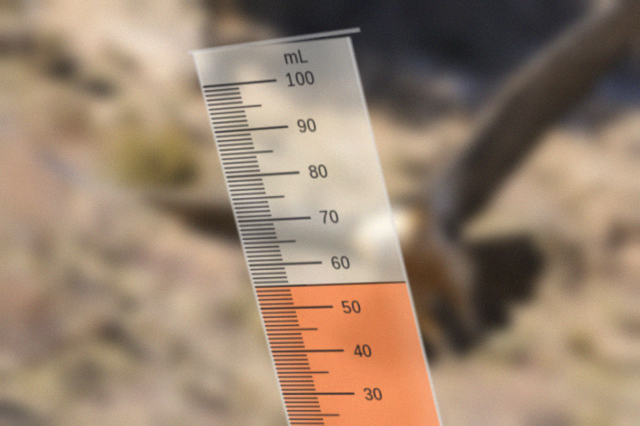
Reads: 55,mL
